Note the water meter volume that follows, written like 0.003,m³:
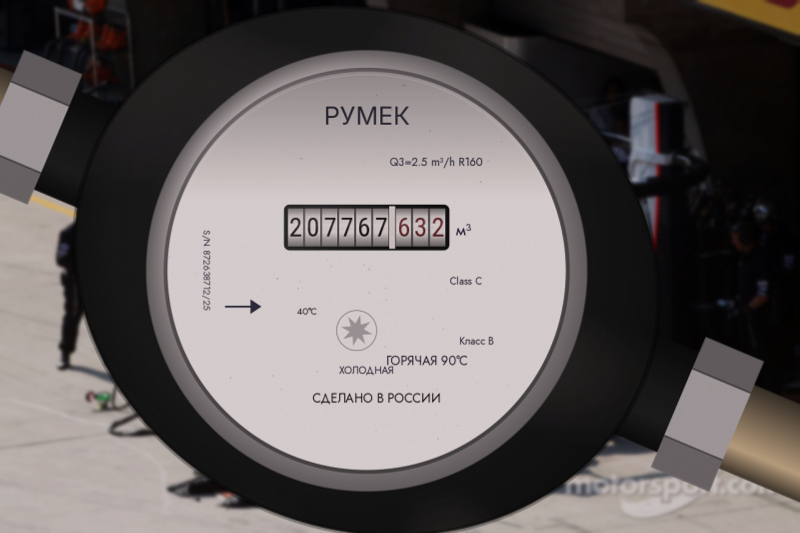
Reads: 207767.632,m³
